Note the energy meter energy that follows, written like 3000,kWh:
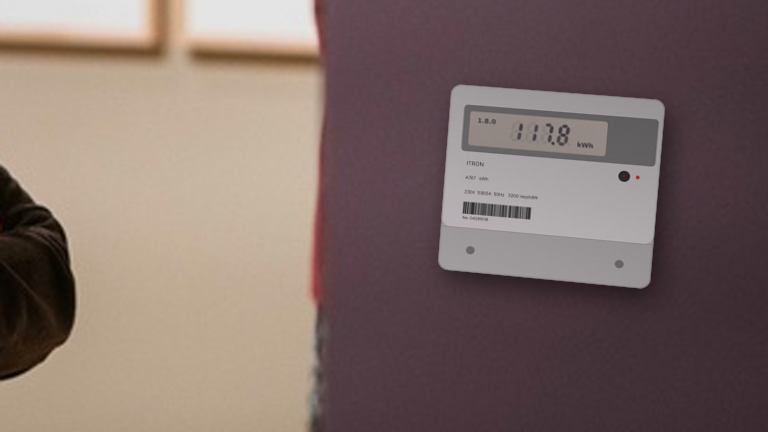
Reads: 117.8,kWh
